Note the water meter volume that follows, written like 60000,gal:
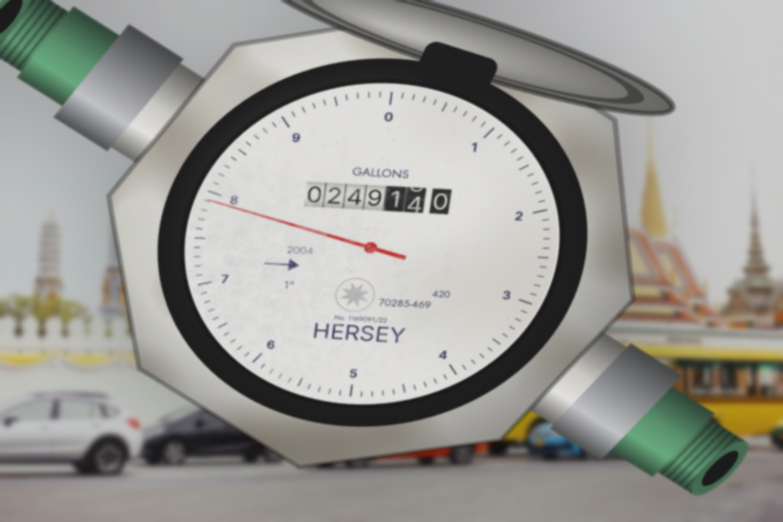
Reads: 249137.9,gal
